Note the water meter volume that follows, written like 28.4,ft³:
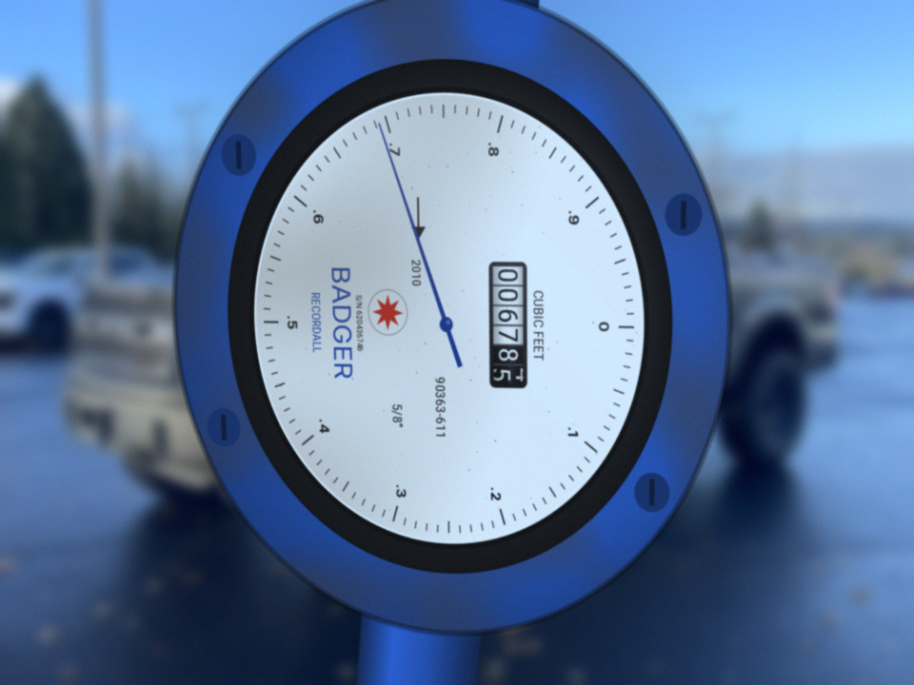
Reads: 6784.69,ft³
